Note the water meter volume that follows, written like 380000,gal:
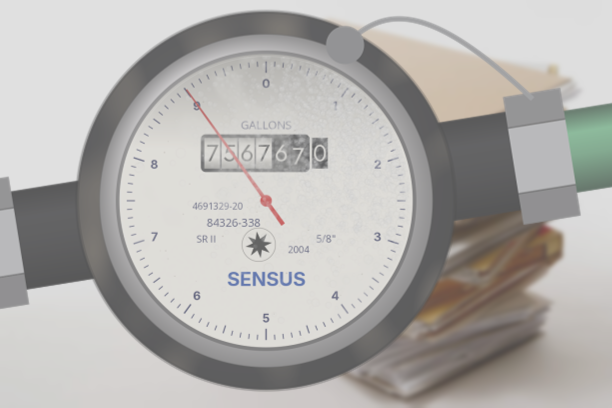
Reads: 7567669.0,gal
